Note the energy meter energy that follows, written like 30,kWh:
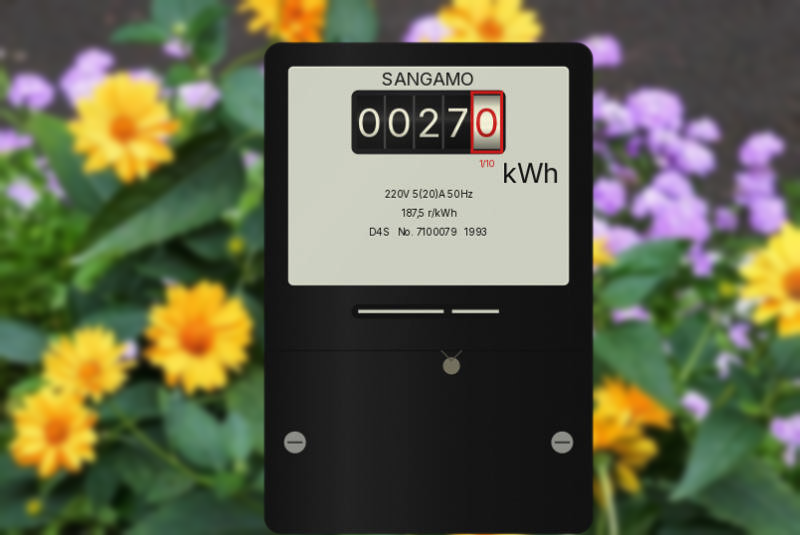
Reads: 27.0,kWh
